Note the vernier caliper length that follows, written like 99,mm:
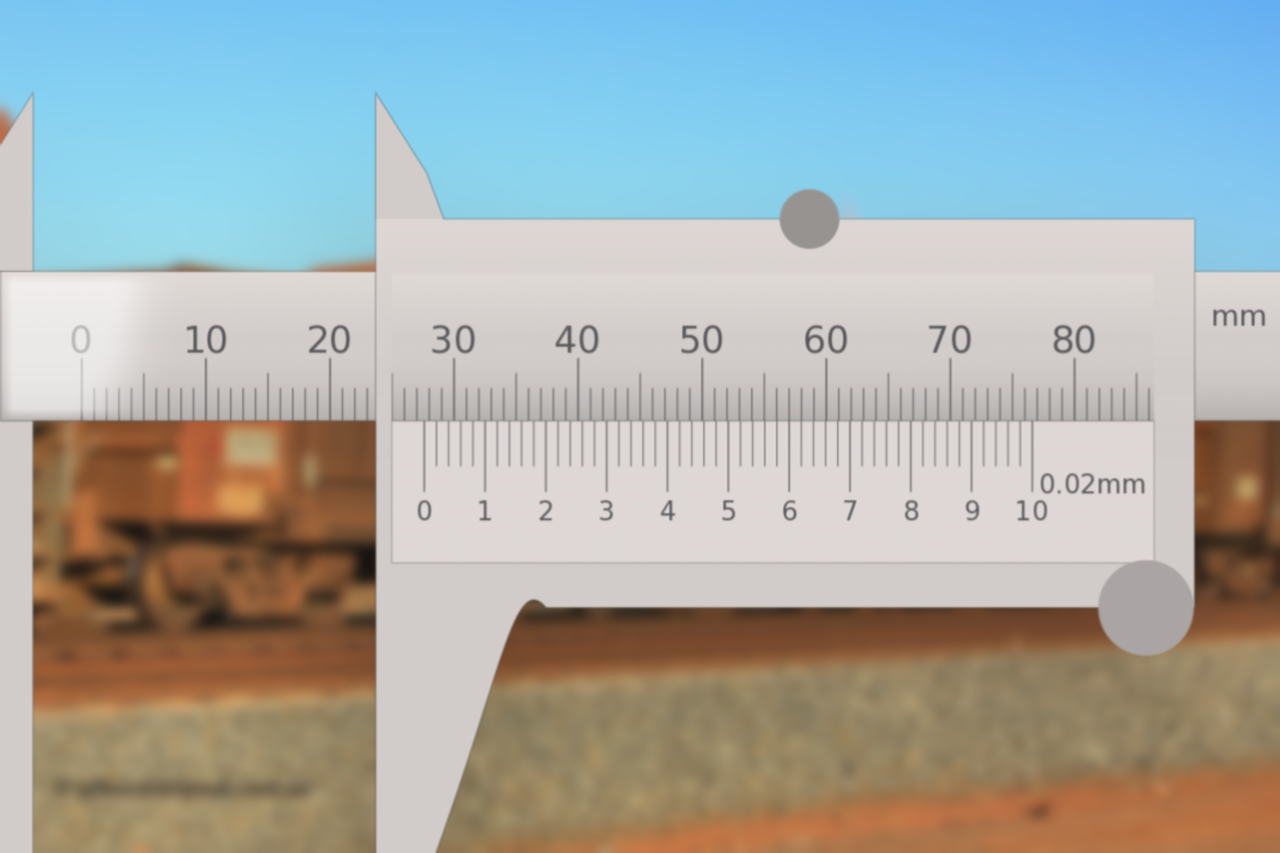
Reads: 27.6,mm
